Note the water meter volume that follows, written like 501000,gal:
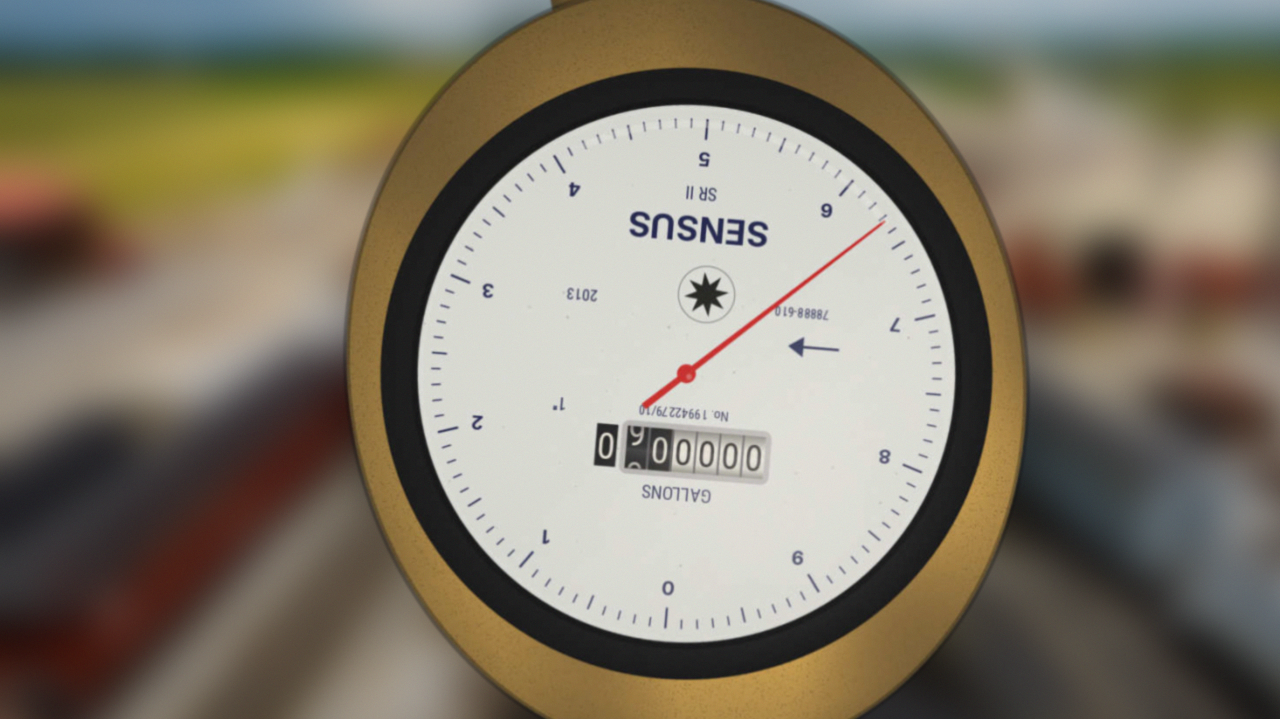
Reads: 56.3,gal
